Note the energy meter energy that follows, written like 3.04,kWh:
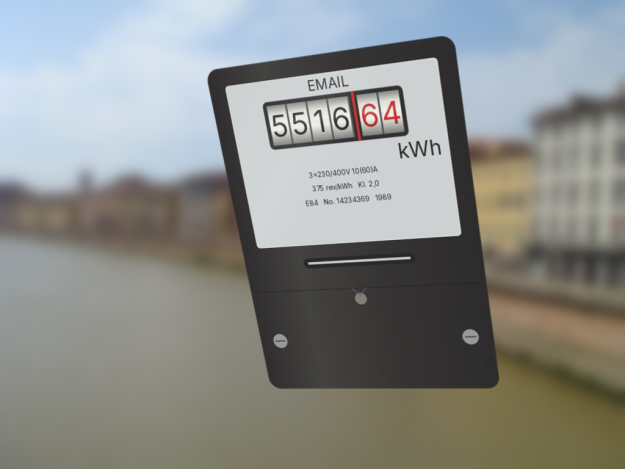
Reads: 5516.64,kWh
